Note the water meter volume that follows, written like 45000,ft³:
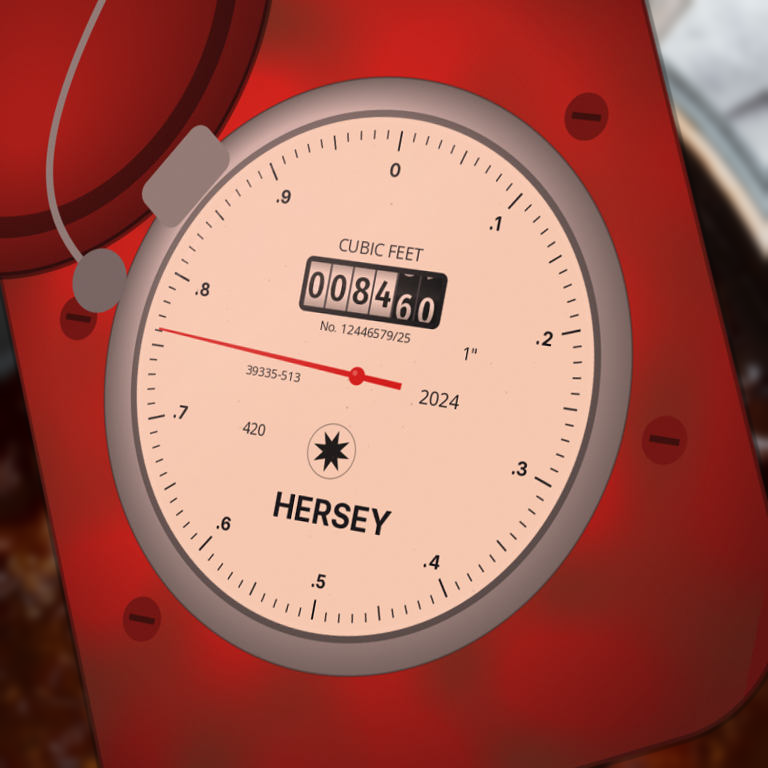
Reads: 8459.76,ft³
